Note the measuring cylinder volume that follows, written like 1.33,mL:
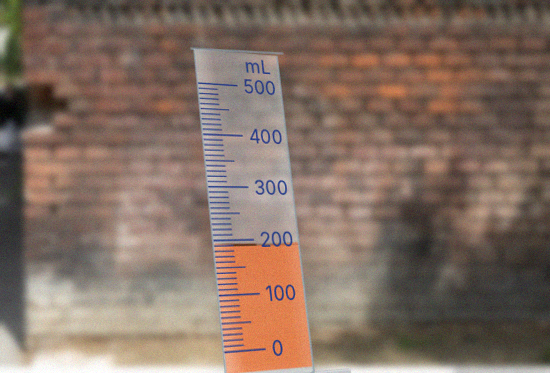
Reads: 190,mL
